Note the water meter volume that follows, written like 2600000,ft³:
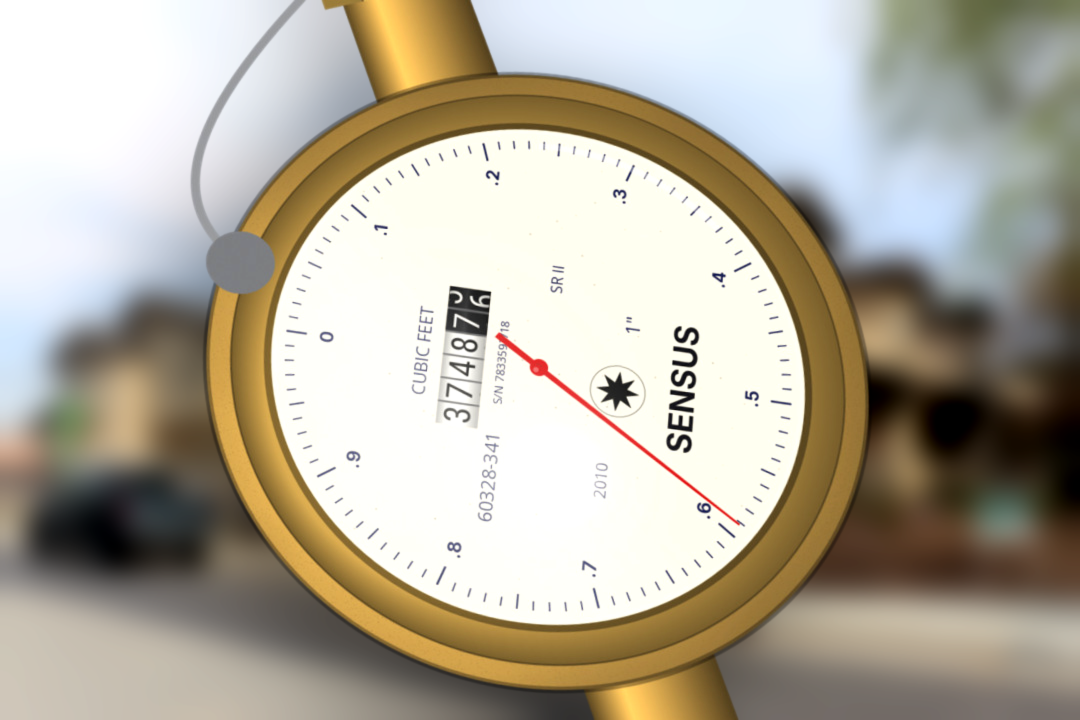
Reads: 374875.59,ft³
